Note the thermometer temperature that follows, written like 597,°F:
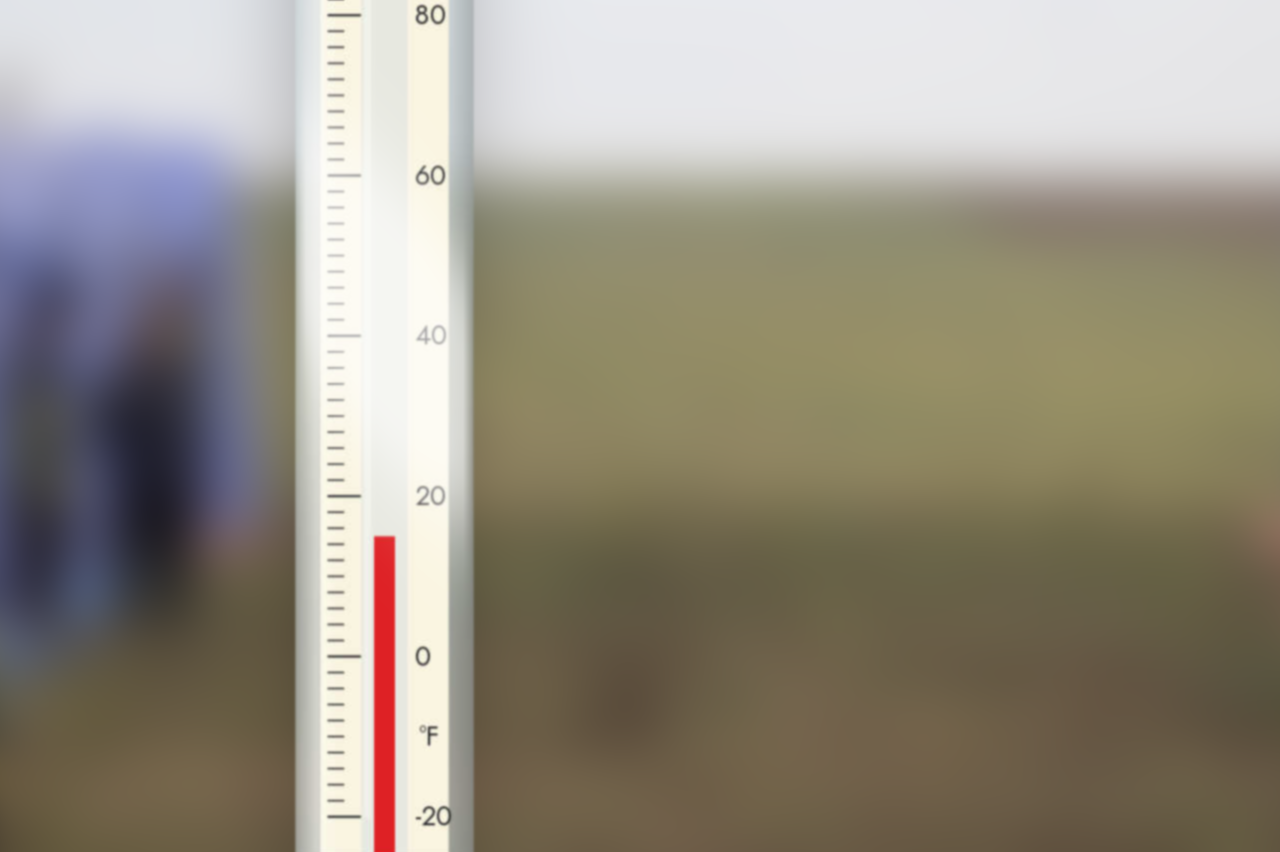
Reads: 15,°F
